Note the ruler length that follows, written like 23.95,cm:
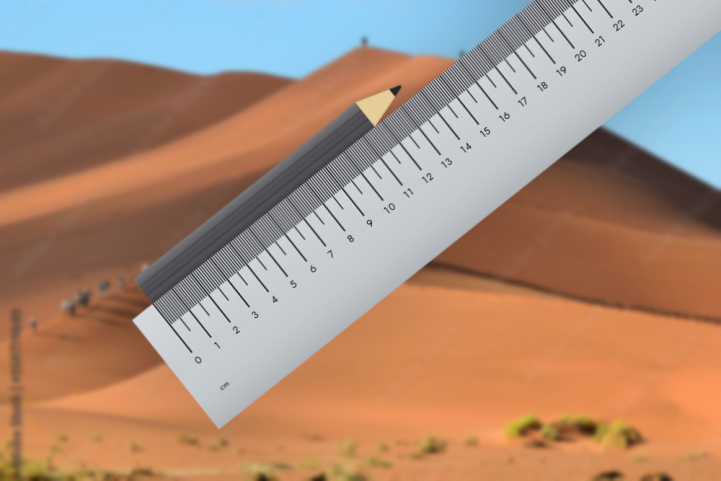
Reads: 13.5,cm
